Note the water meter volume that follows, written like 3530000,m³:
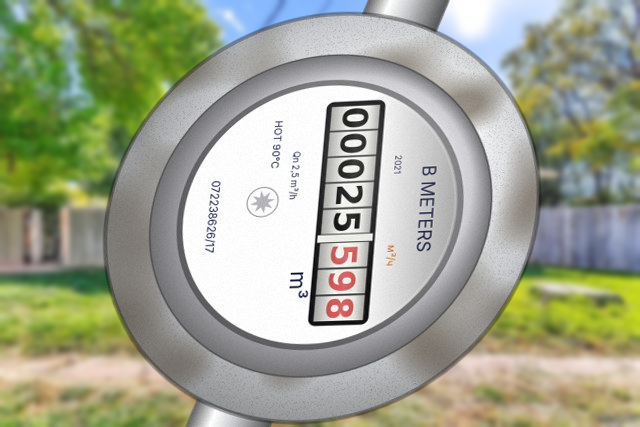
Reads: 25.598,m³
